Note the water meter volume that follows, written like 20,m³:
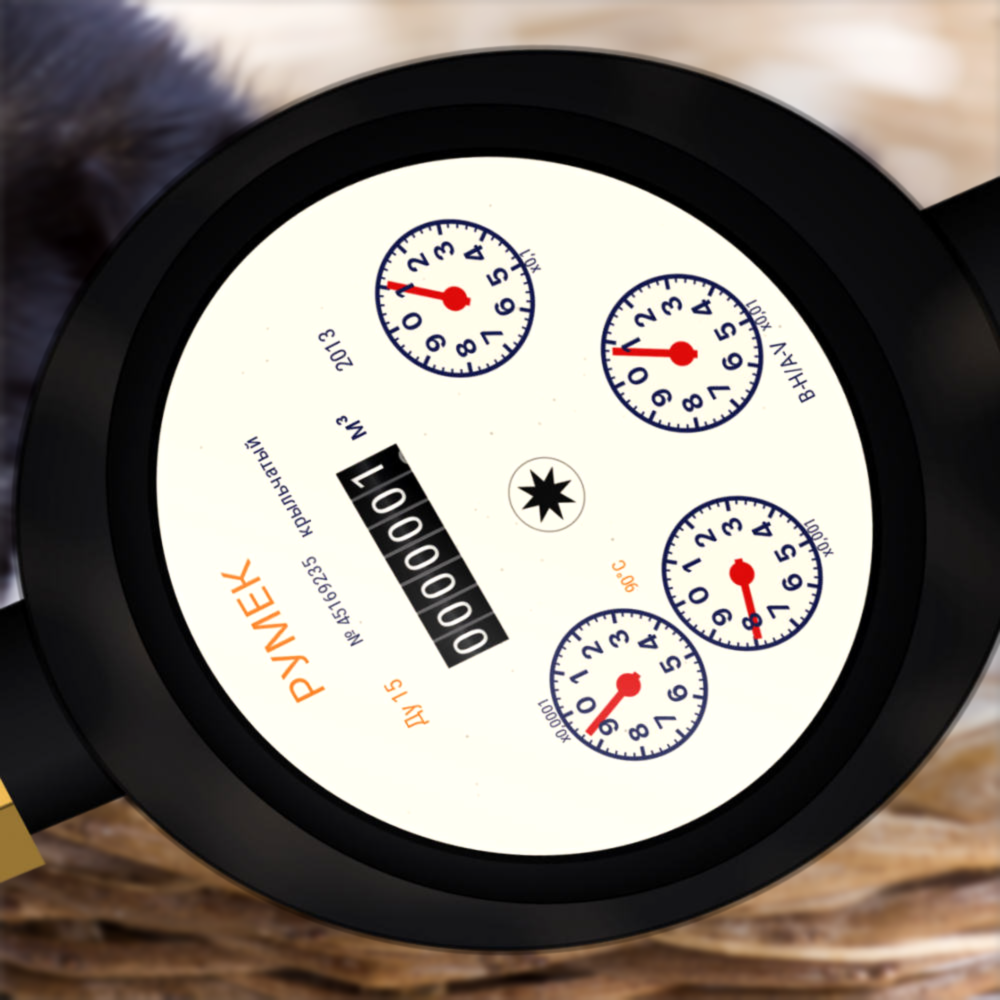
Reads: 1.1079,m³
